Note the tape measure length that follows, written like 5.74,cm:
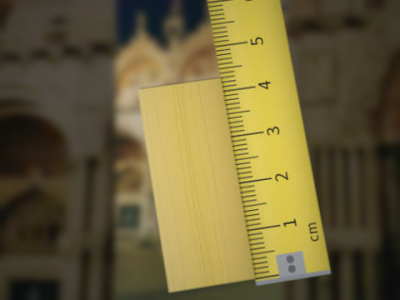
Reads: 4.3,cm
